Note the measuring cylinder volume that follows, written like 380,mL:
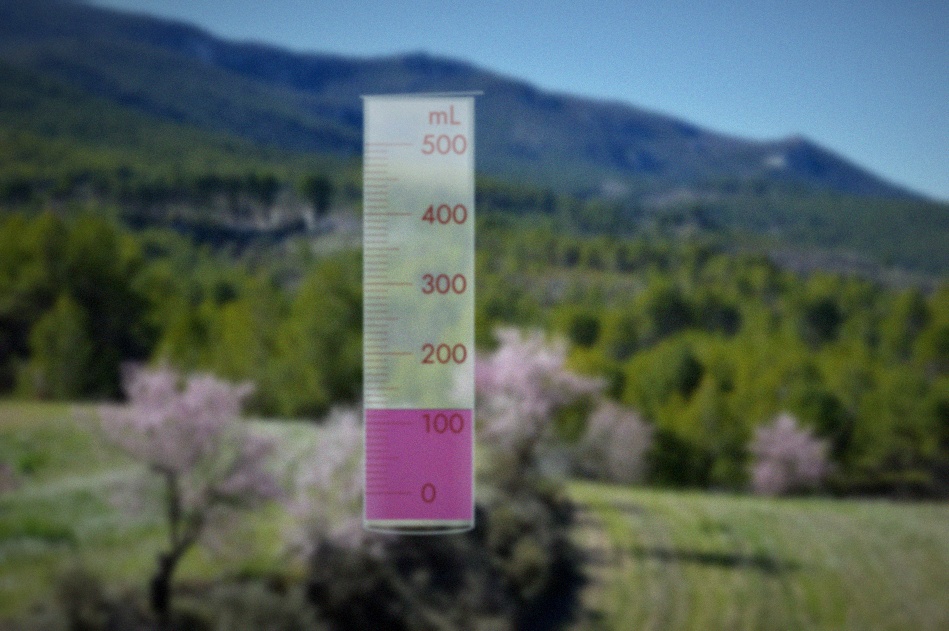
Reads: 120,mL
